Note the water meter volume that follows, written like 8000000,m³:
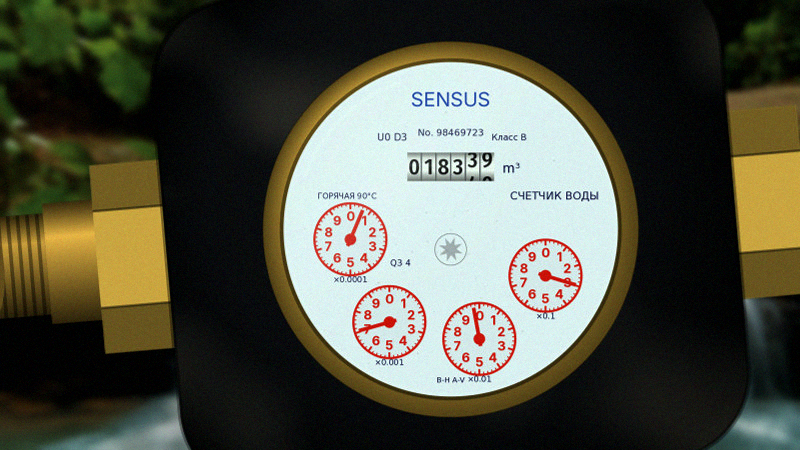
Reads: 18339.2970,m³
